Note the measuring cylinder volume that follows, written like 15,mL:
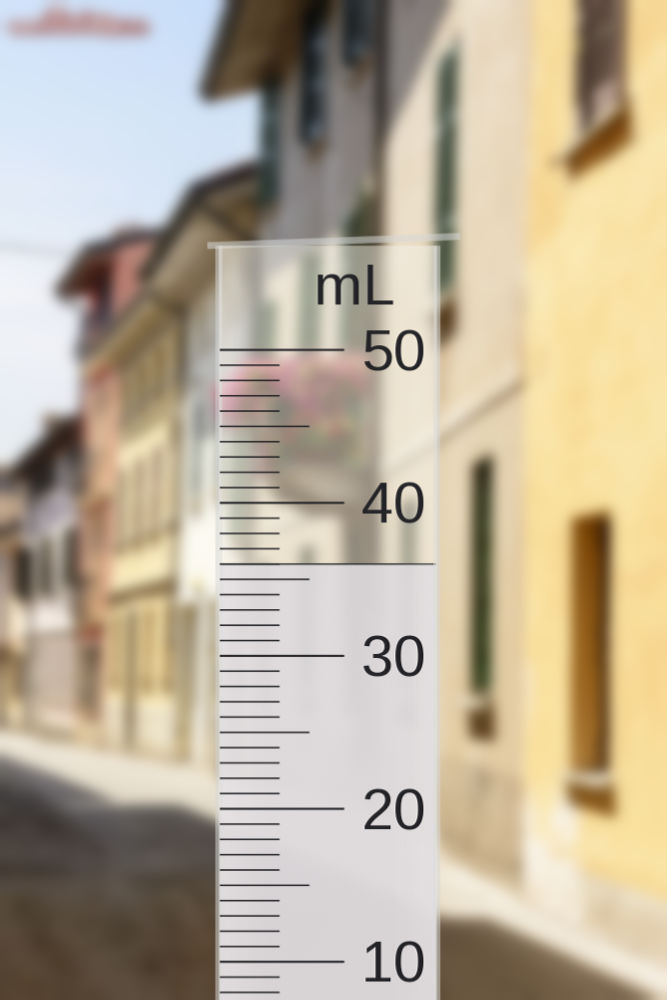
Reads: 36,mL
